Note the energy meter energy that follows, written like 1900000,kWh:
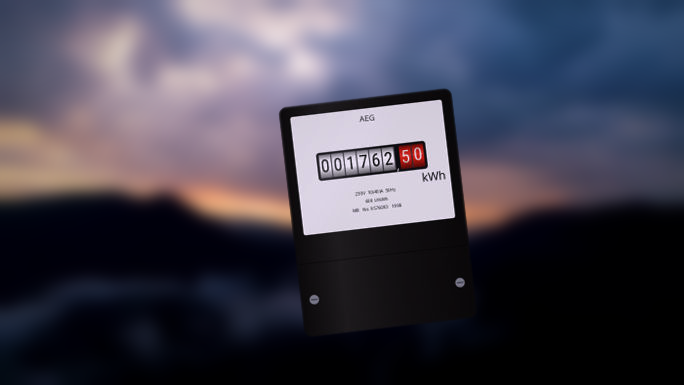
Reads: 1762.50,kWh
